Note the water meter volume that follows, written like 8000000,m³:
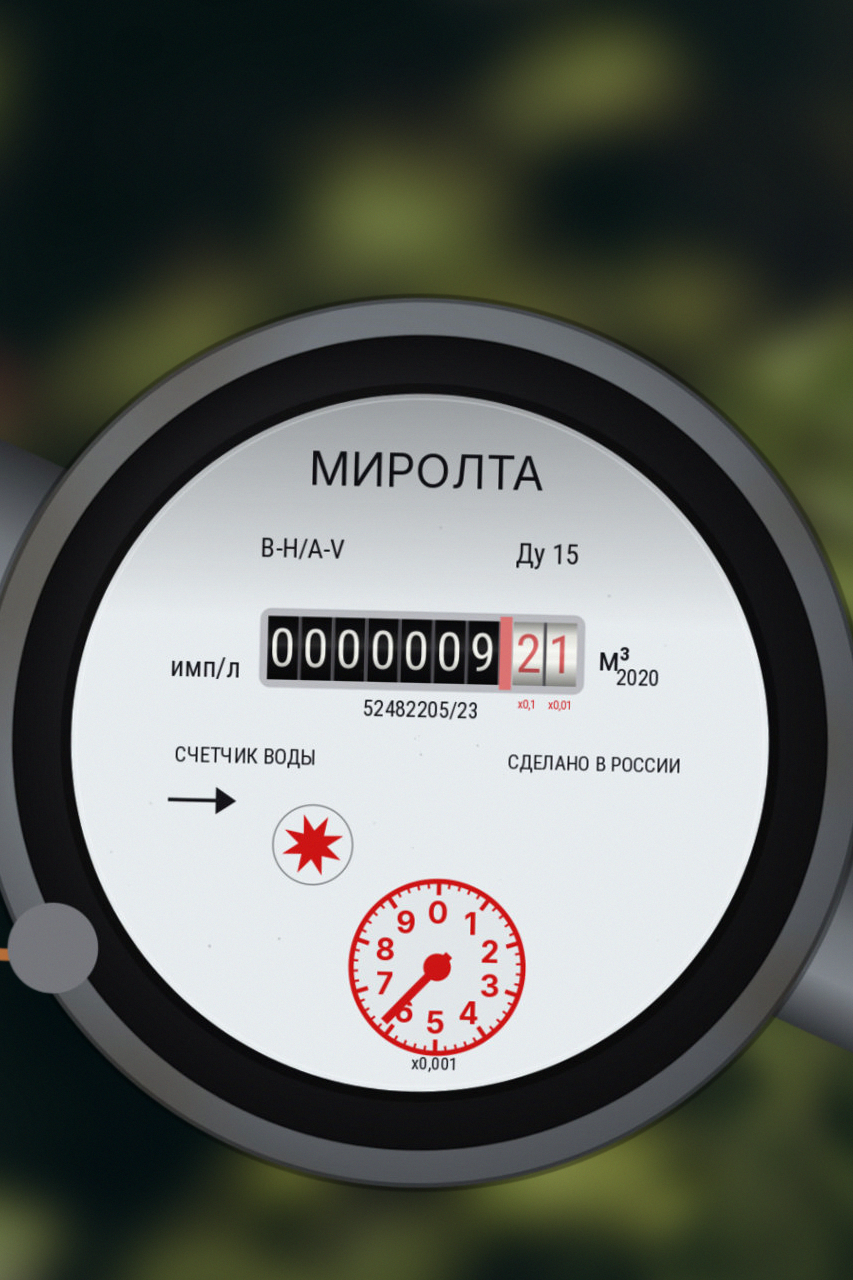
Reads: 9.216,m³
